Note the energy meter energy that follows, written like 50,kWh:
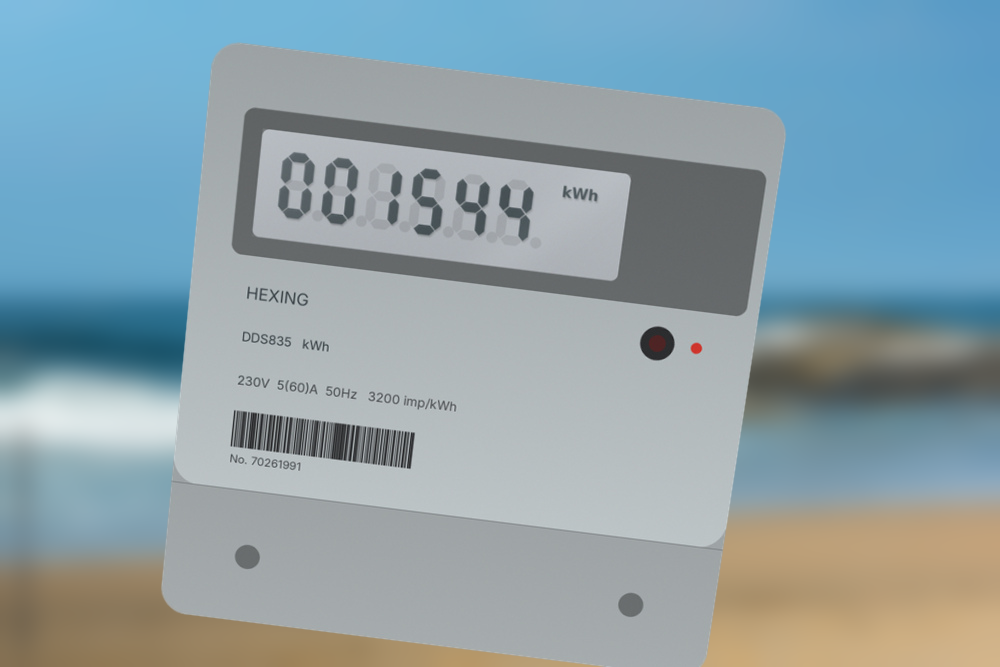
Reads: 1544,kWh
